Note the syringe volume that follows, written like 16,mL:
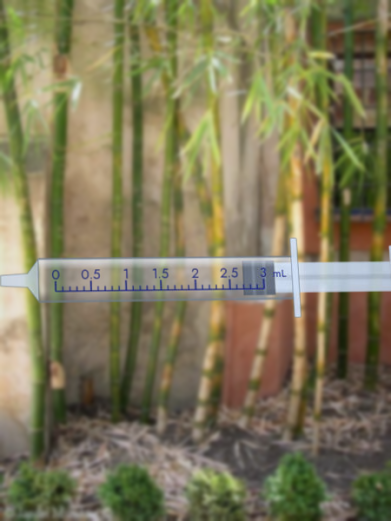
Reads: 2.7,mL
